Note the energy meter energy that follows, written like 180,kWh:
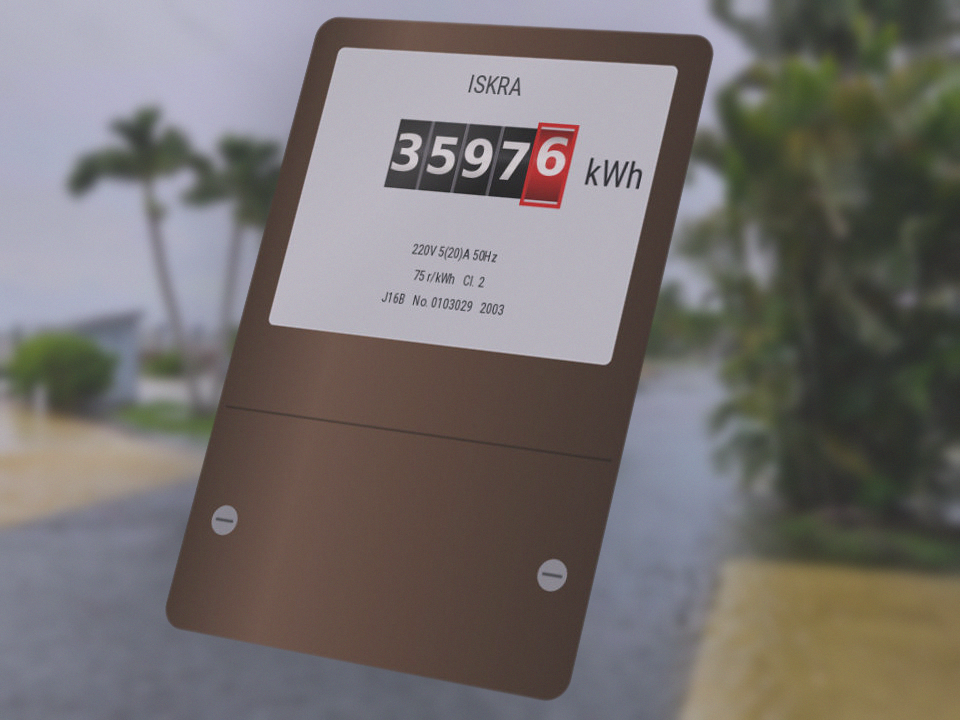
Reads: 3597.6,kWh
